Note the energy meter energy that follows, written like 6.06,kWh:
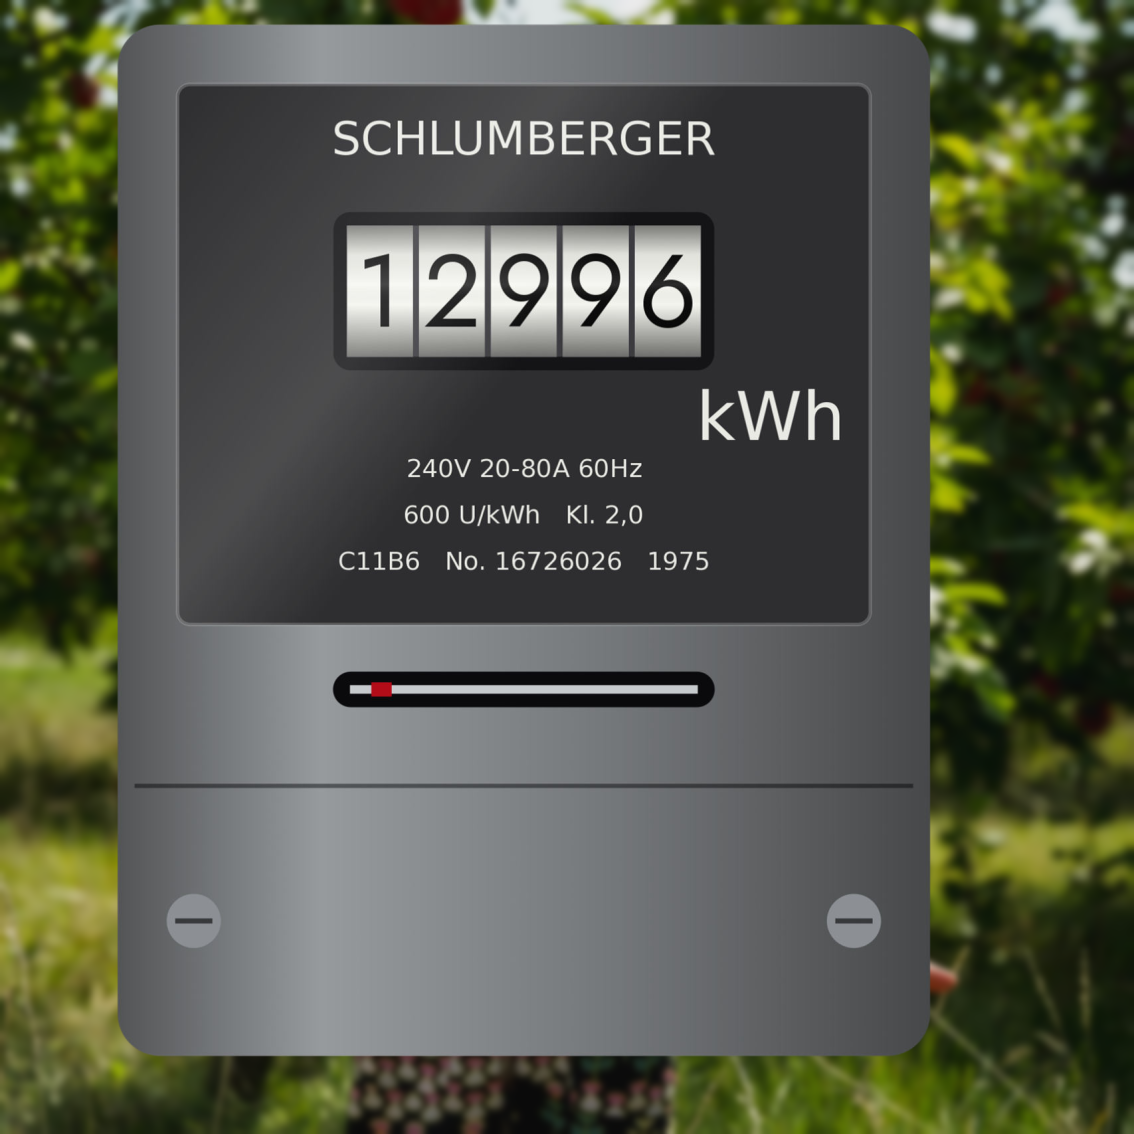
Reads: 12996,kWh
